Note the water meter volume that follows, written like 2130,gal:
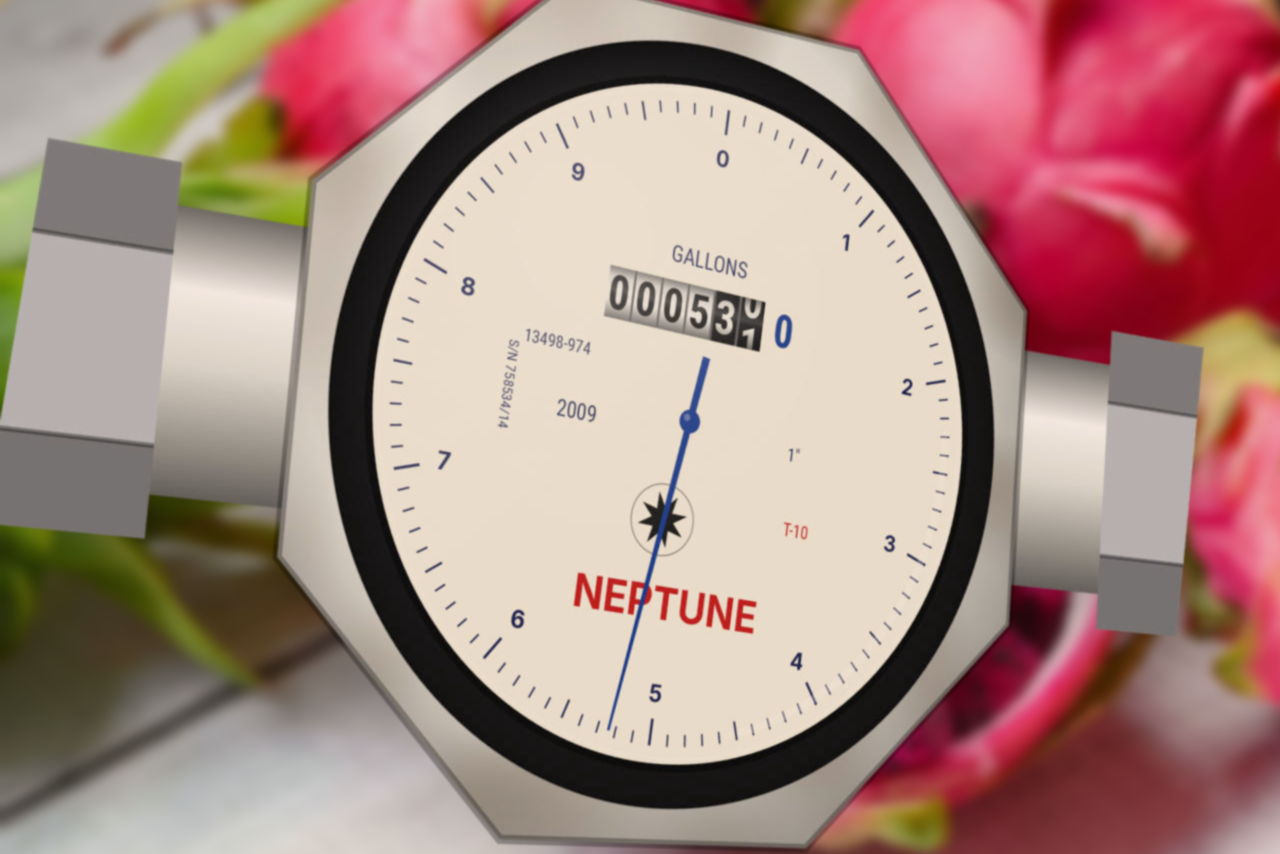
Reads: 5305.2,gal
